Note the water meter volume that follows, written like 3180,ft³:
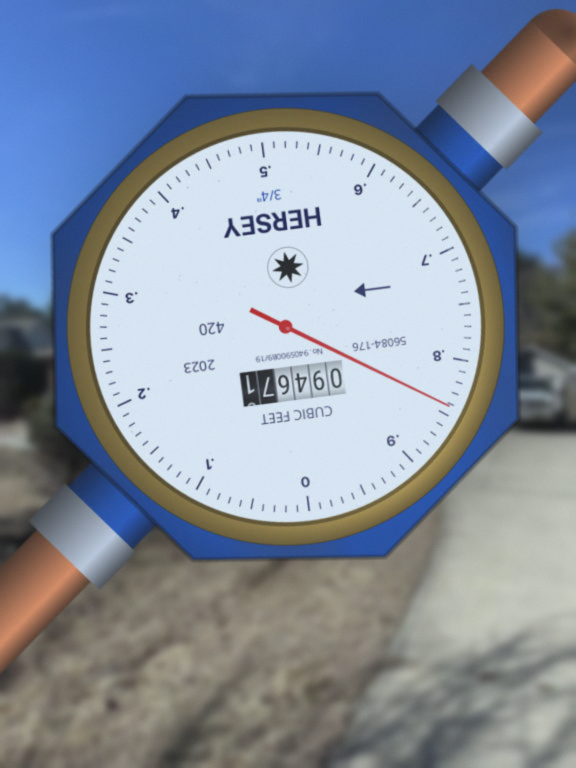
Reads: 94670.84,ft³
